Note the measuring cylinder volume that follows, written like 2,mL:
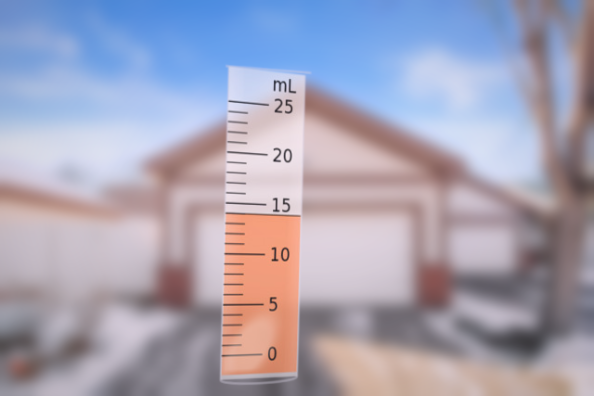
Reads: 14,mL
